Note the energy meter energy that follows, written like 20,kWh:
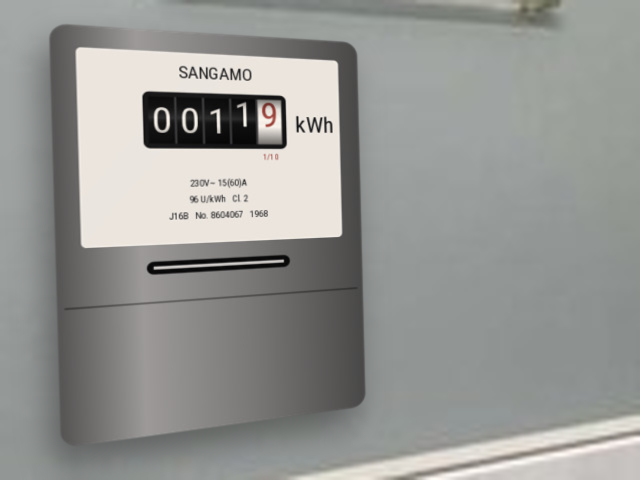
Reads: 11.9,kWh
